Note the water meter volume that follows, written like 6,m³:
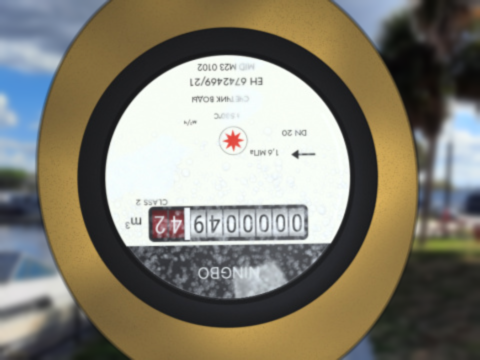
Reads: 49.42,m³
